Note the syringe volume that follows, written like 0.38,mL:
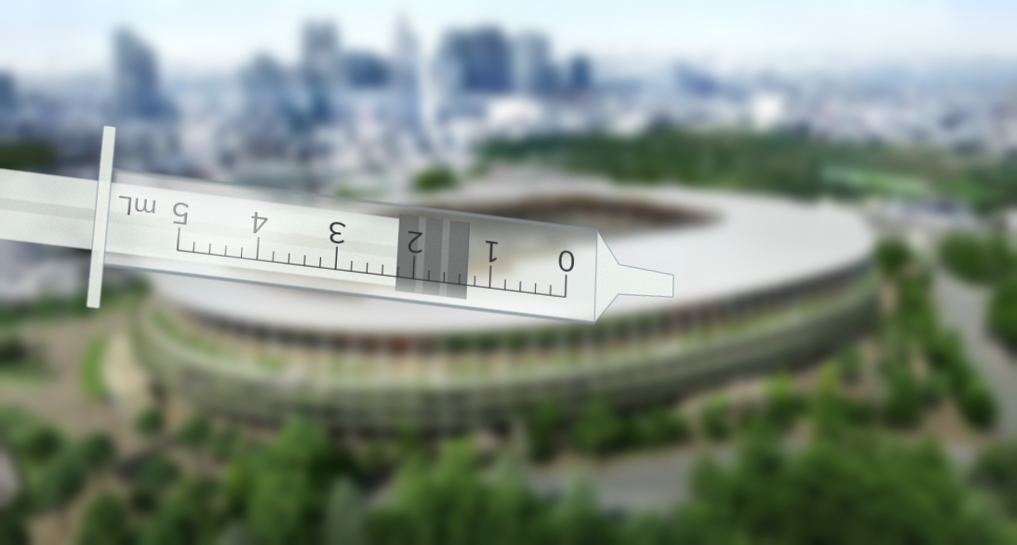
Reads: 1.3,mL
